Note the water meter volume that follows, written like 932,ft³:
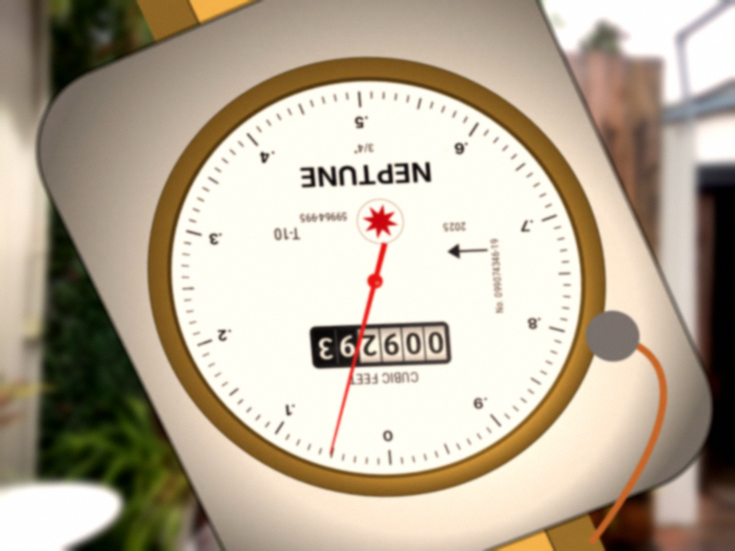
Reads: 9293.05,ft³
